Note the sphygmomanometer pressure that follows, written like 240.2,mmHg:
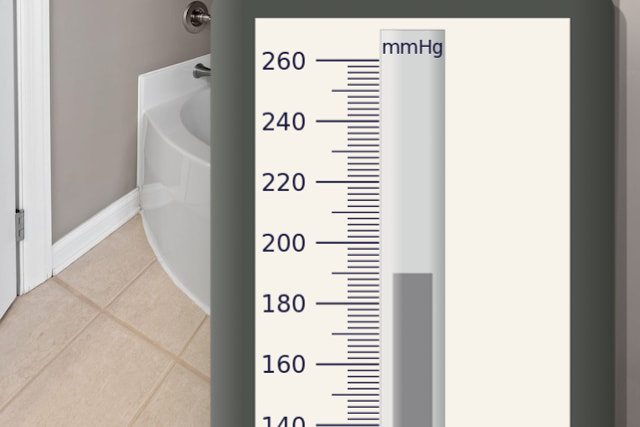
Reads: 190,mmHg
